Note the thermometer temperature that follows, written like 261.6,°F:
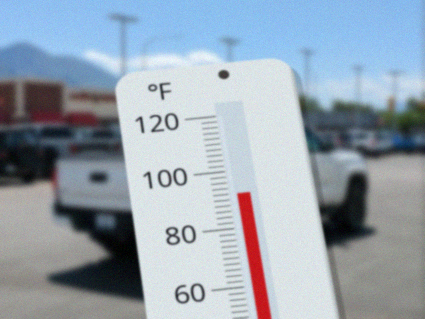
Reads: 92,°F
